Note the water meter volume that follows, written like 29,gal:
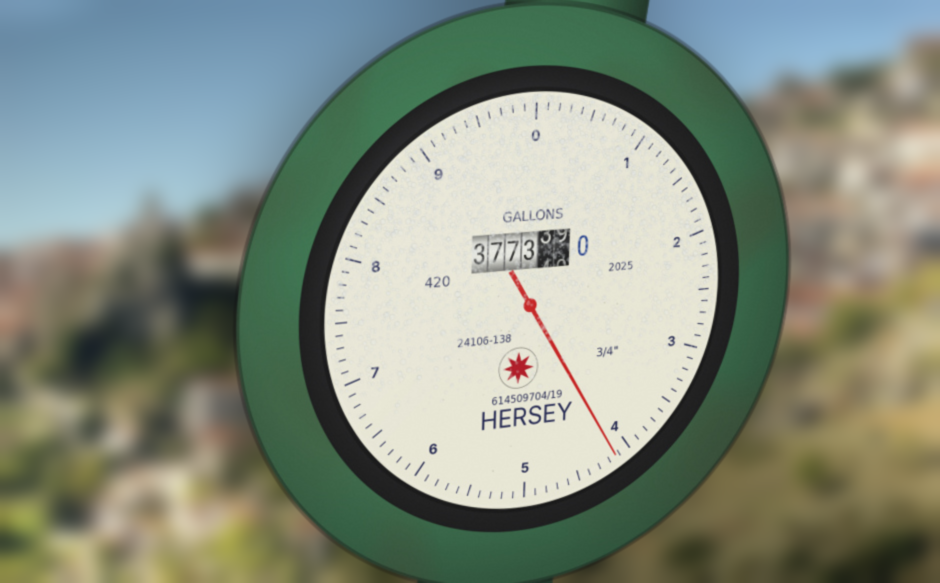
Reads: 3773394.1,gal
